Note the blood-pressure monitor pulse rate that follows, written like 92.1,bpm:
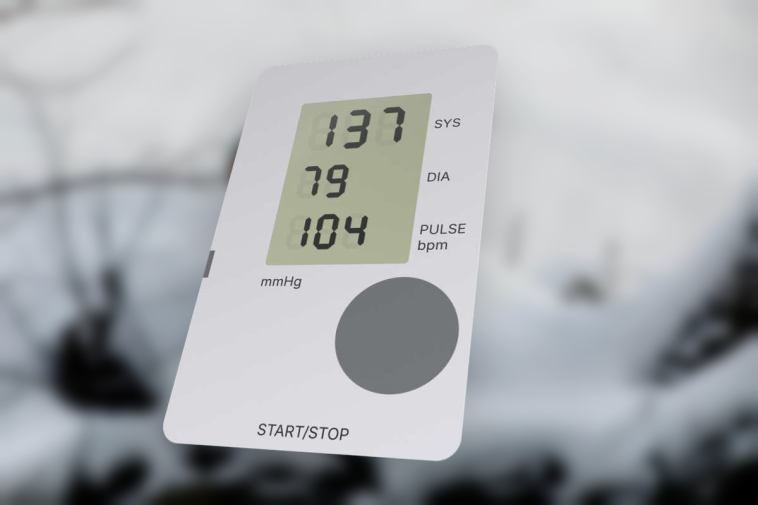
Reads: 104,bpm
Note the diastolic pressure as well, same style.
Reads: 79,mmHg
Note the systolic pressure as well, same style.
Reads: 137,mmHg
